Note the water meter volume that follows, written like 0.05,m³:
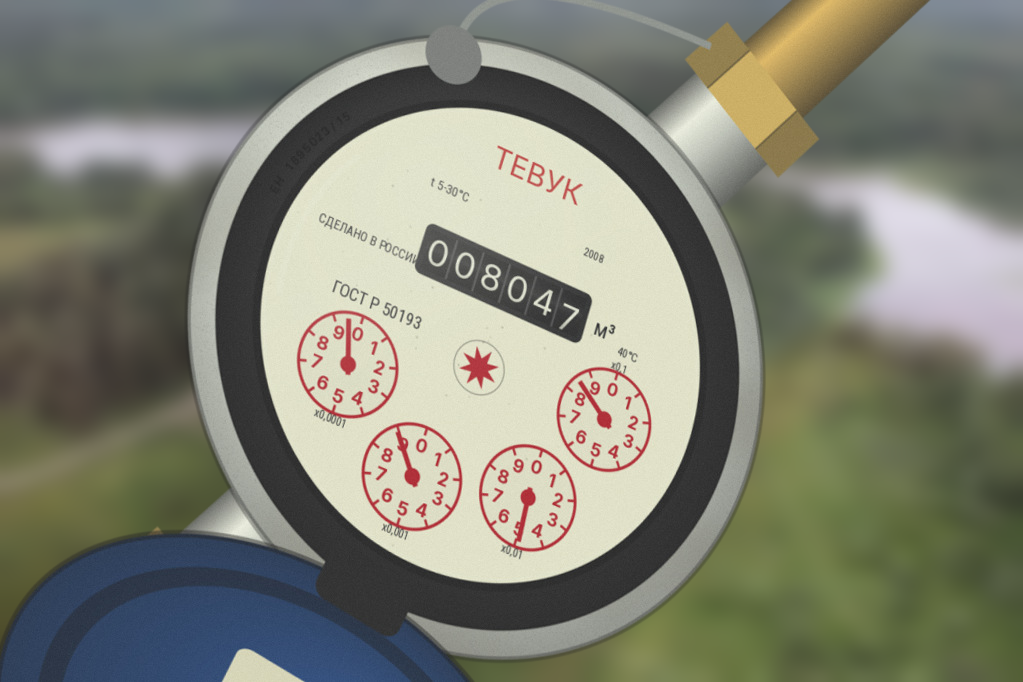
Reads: 8046.8489,m³
